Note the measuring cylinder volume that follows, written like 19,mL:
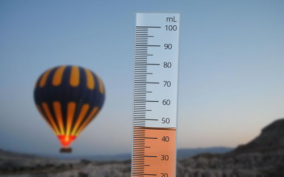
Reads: 45,mL
